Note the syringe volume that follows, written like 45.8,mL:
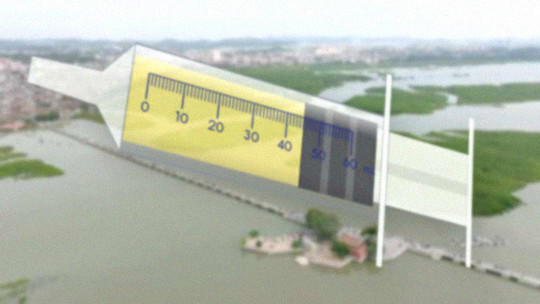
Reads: 45,mL
